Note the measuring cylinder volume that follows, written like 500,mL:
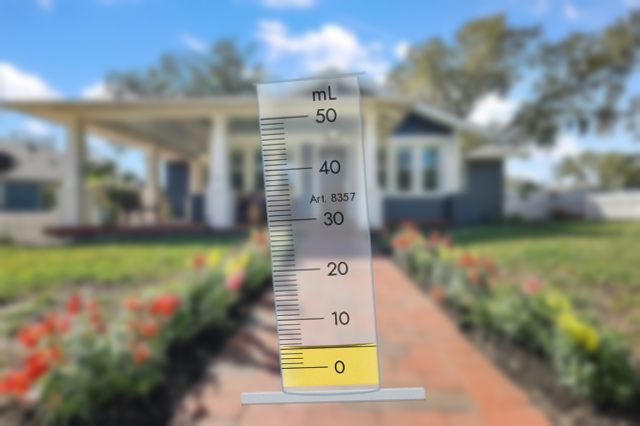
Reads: 4,mL
